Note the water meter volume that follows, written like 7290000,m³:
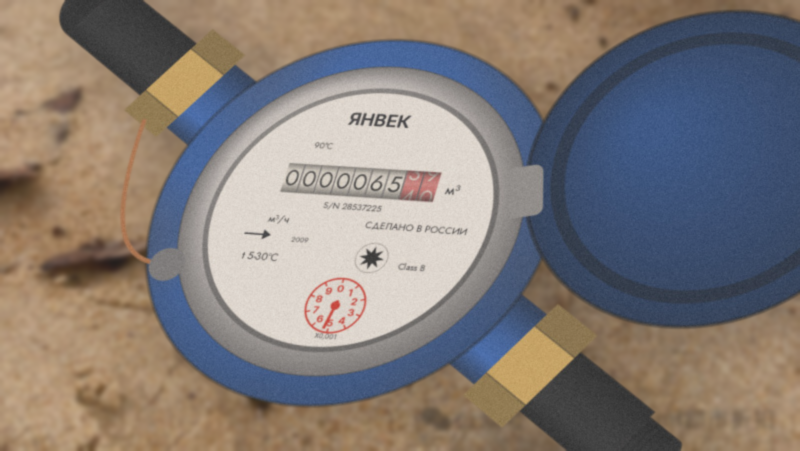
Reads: 65.395,m³
